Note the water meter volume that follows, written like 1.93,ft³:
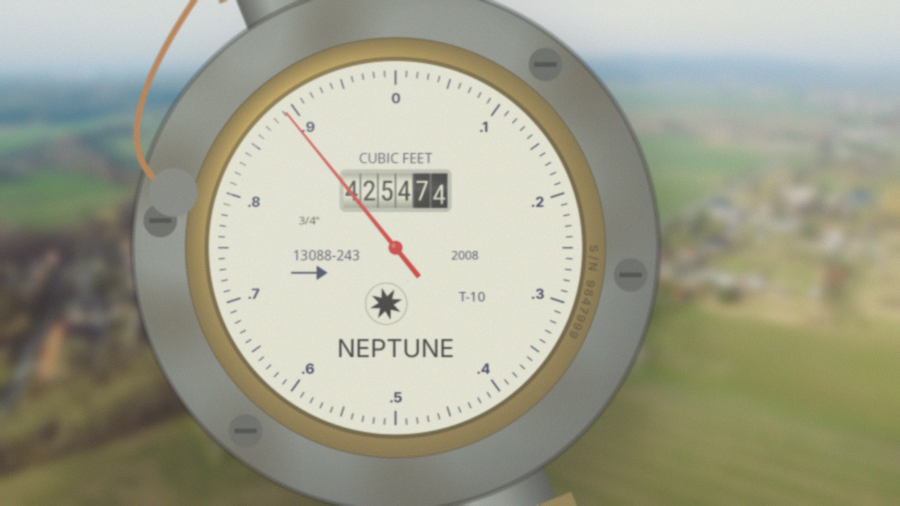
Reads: 425473.89,ft³
